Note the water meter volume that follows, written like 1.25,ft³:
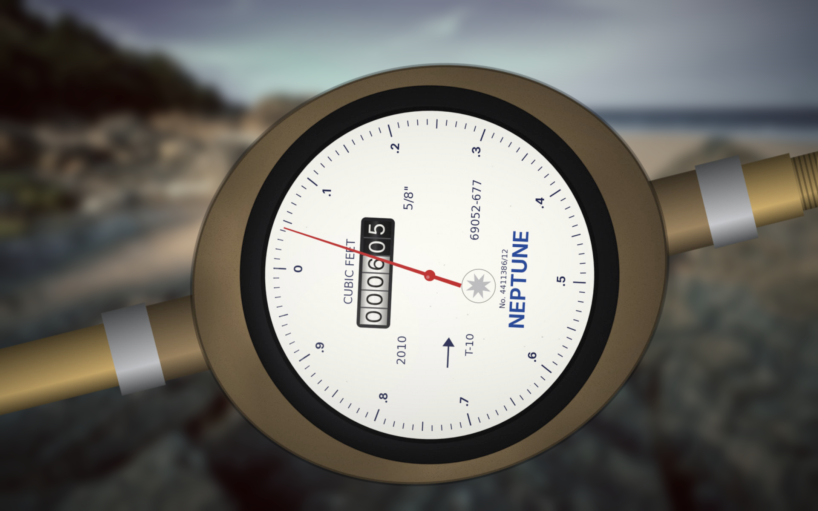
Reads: 605.04,ft³
